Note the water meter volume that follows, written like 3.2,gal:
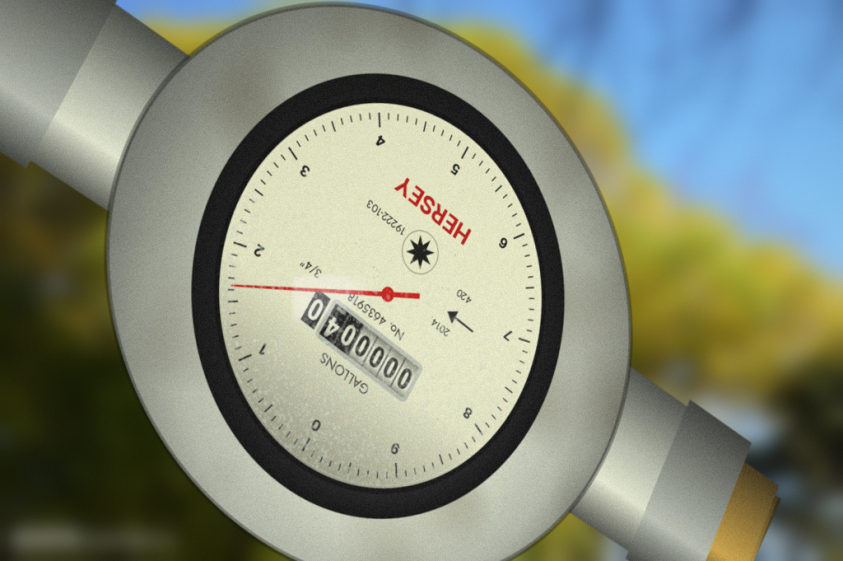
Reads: 41.6,gal
